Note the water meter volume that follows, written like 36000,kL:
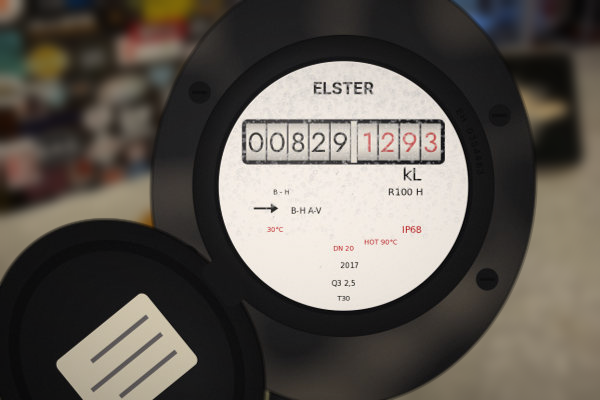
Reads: 829.1293,kL
